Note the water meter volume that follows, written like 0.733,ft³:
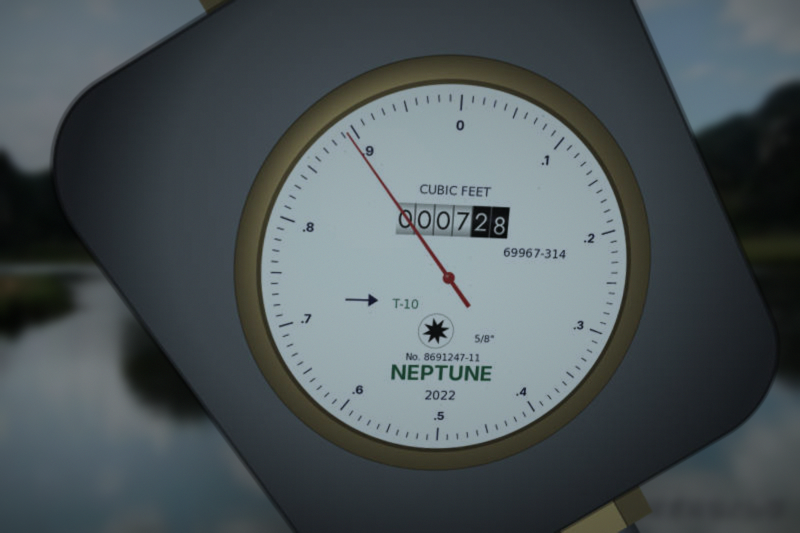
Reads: 727.89,ft³
